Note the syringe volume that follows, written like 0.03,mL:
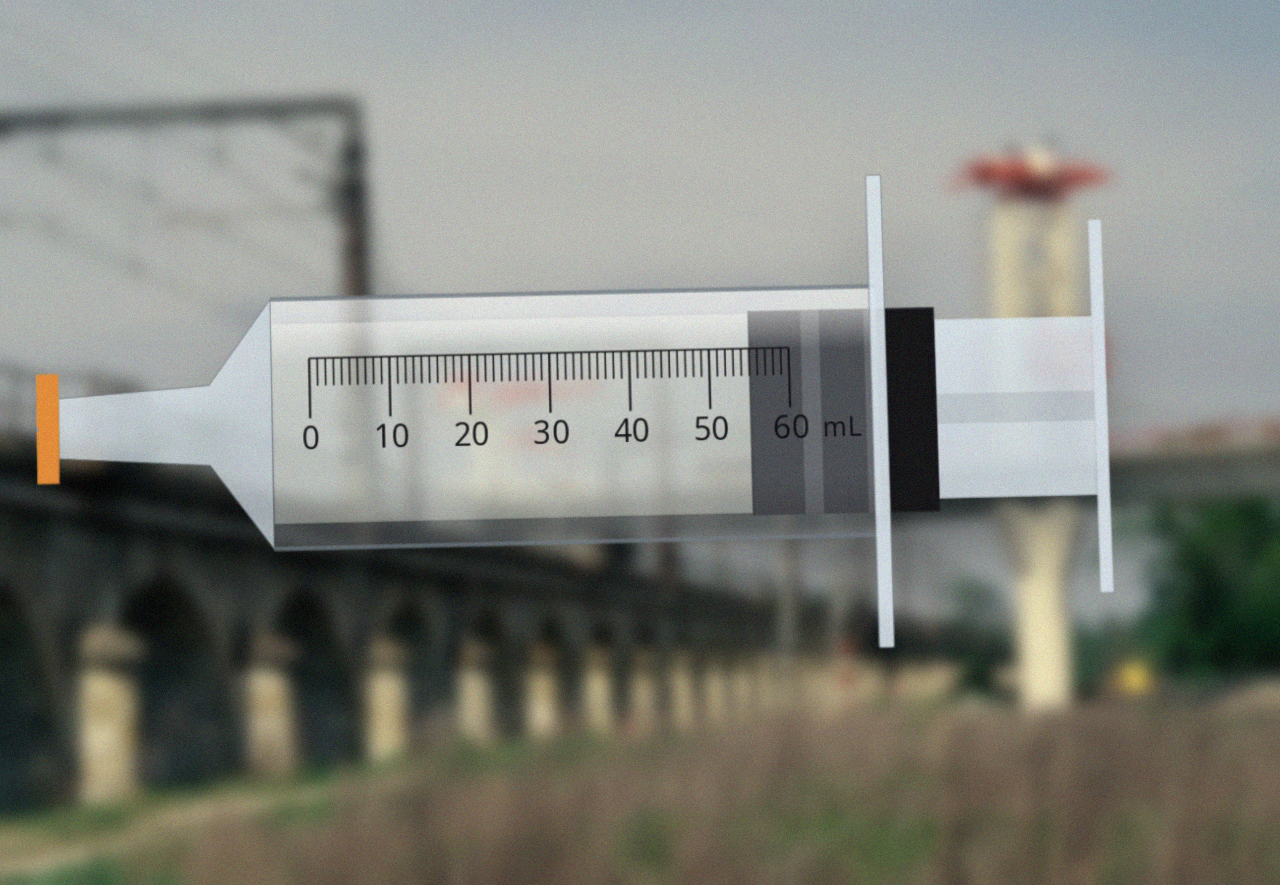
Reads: 55,mL
